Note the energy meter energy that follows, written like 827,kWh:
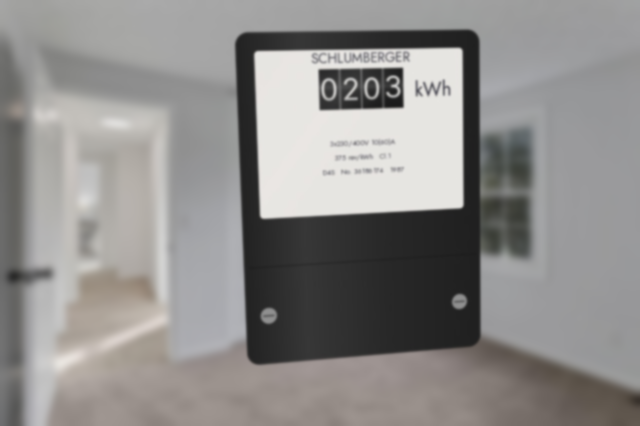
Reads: 203,kWh
